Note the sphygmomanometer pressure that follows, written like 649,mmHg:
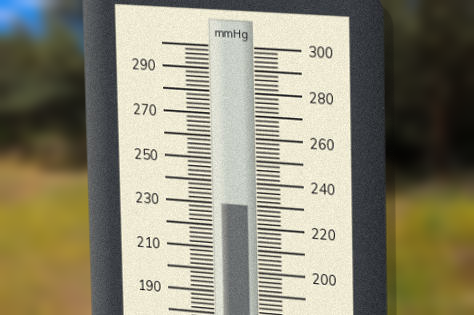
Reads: 230,mmHg
